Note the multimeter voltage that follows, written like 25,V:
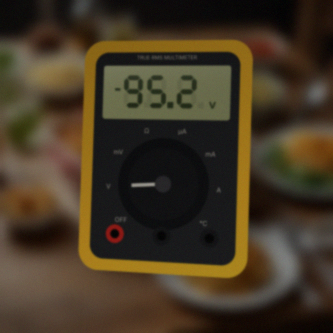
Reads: -95.2,V
